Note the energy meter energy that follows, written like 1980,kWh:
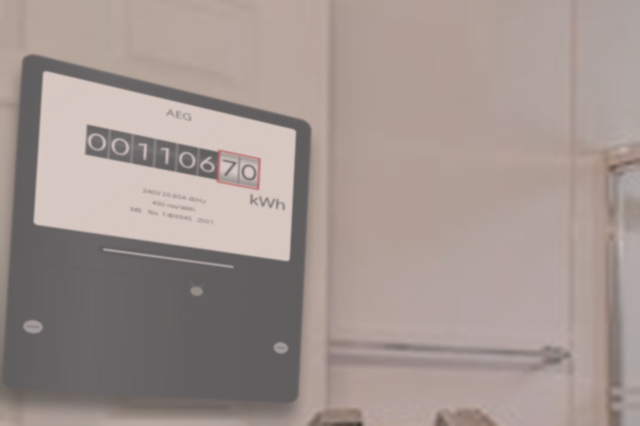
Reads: 1106.70,kWh
